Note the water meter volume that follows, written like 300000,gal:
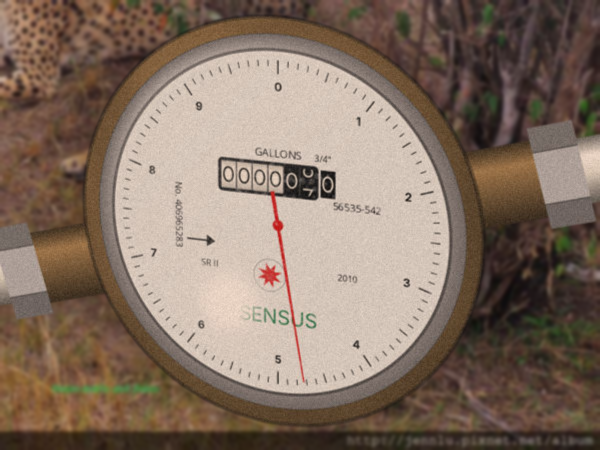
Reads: 64.7,gal
